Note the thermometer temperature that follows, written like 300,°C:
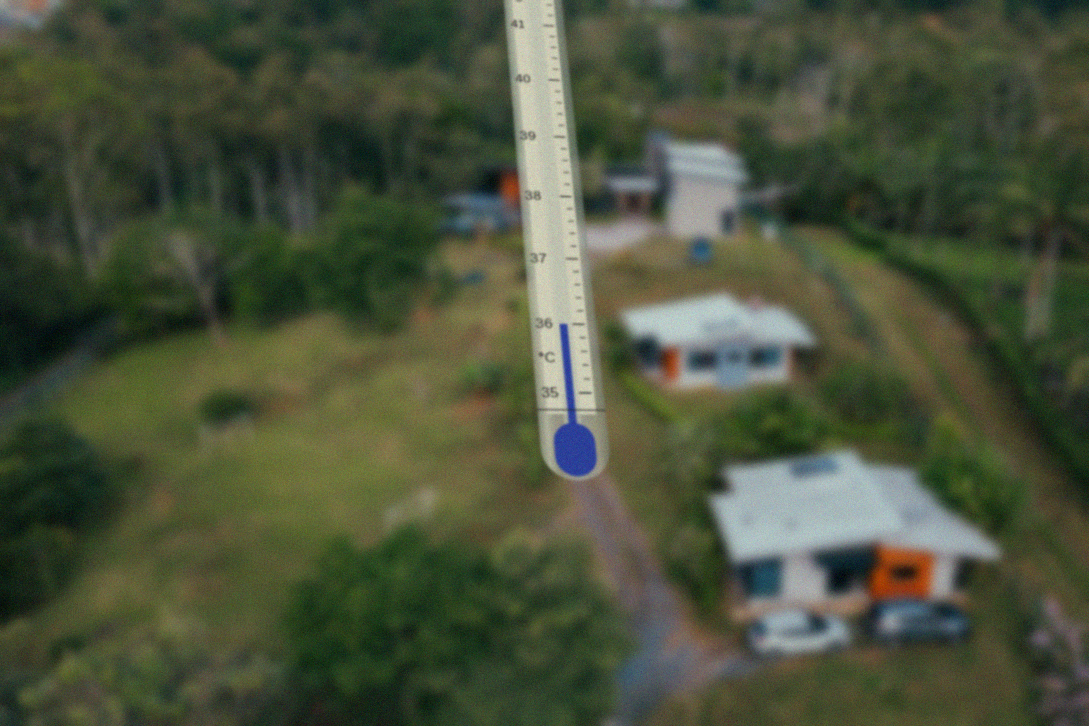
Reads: 36,°C
